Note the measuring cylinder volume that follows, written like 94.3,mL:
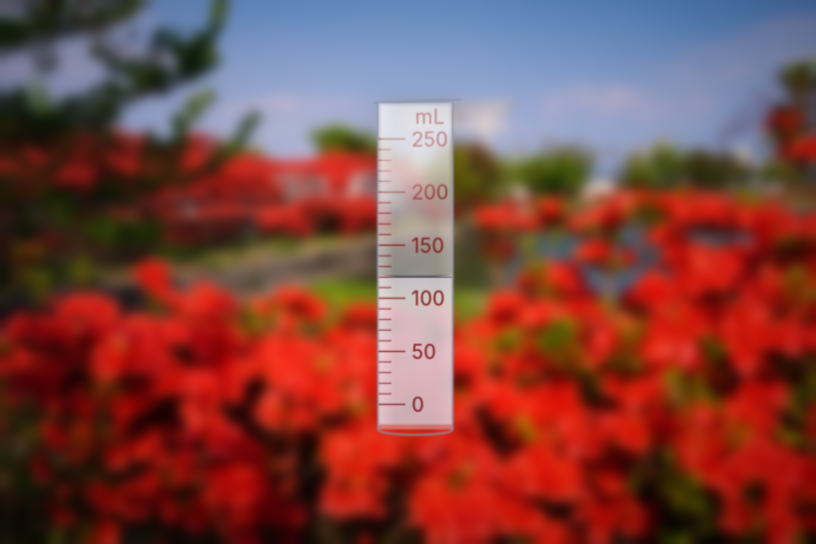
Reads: 120,mL
